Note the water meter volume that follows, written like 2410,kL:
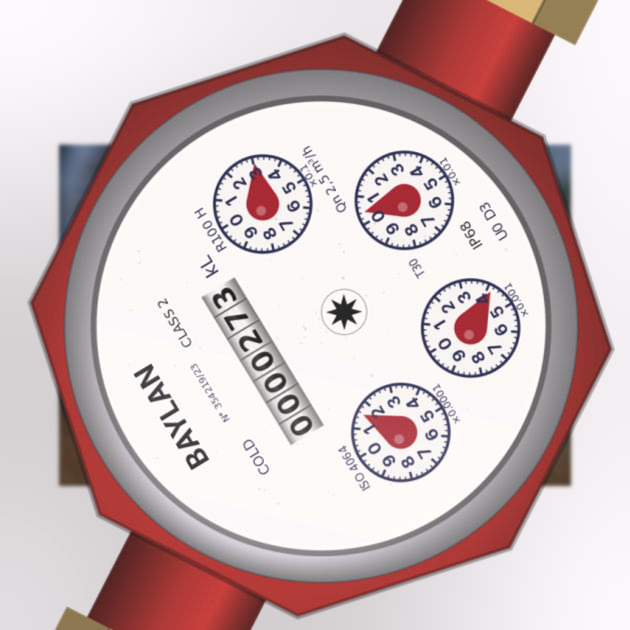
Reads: 273.3041,kL
